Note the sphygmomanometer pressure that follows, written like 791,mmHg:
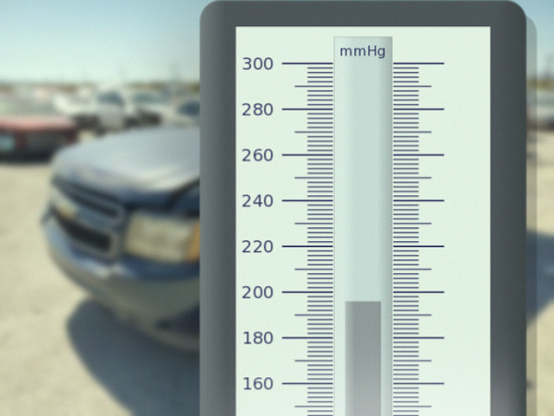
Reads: 196,mmHg
